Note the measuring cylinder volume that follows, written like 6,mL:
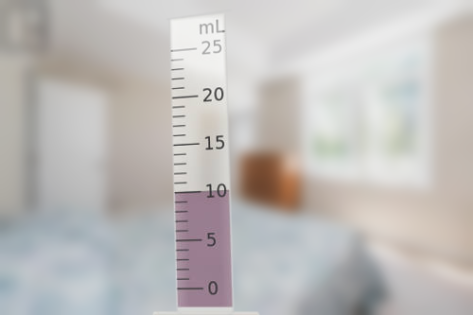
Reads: 10,mL
